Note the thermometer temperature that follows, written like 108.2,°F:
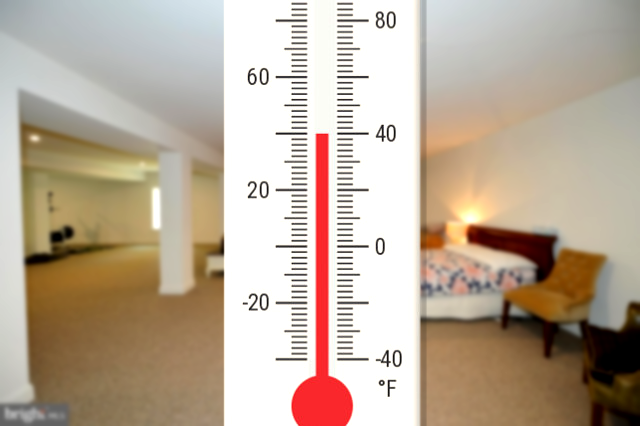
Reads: 40,°F
